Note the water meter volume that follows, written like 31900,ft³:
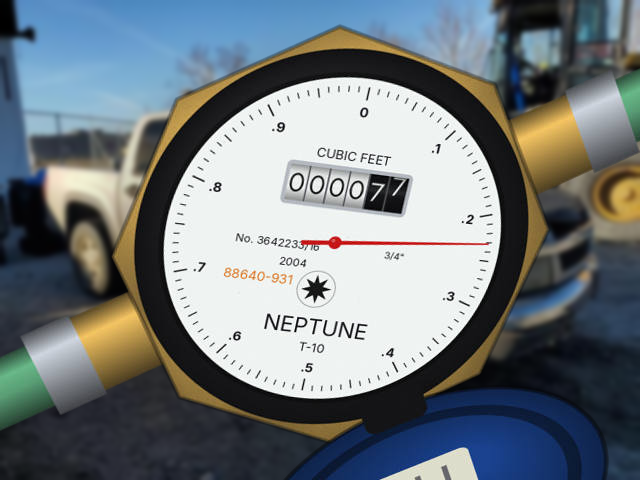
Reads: 77.23,ft³
